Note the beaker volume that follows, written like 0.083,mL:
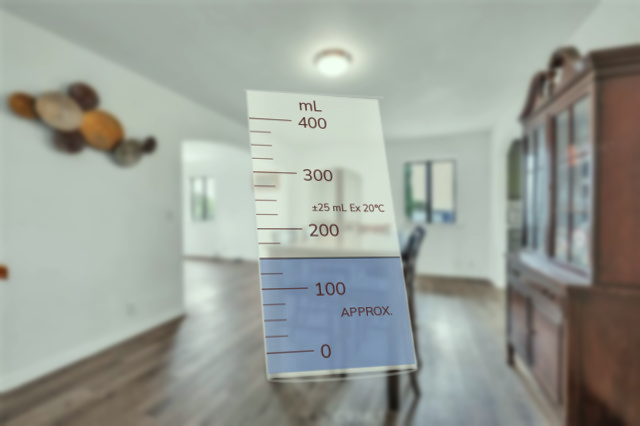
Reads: 150,mL
